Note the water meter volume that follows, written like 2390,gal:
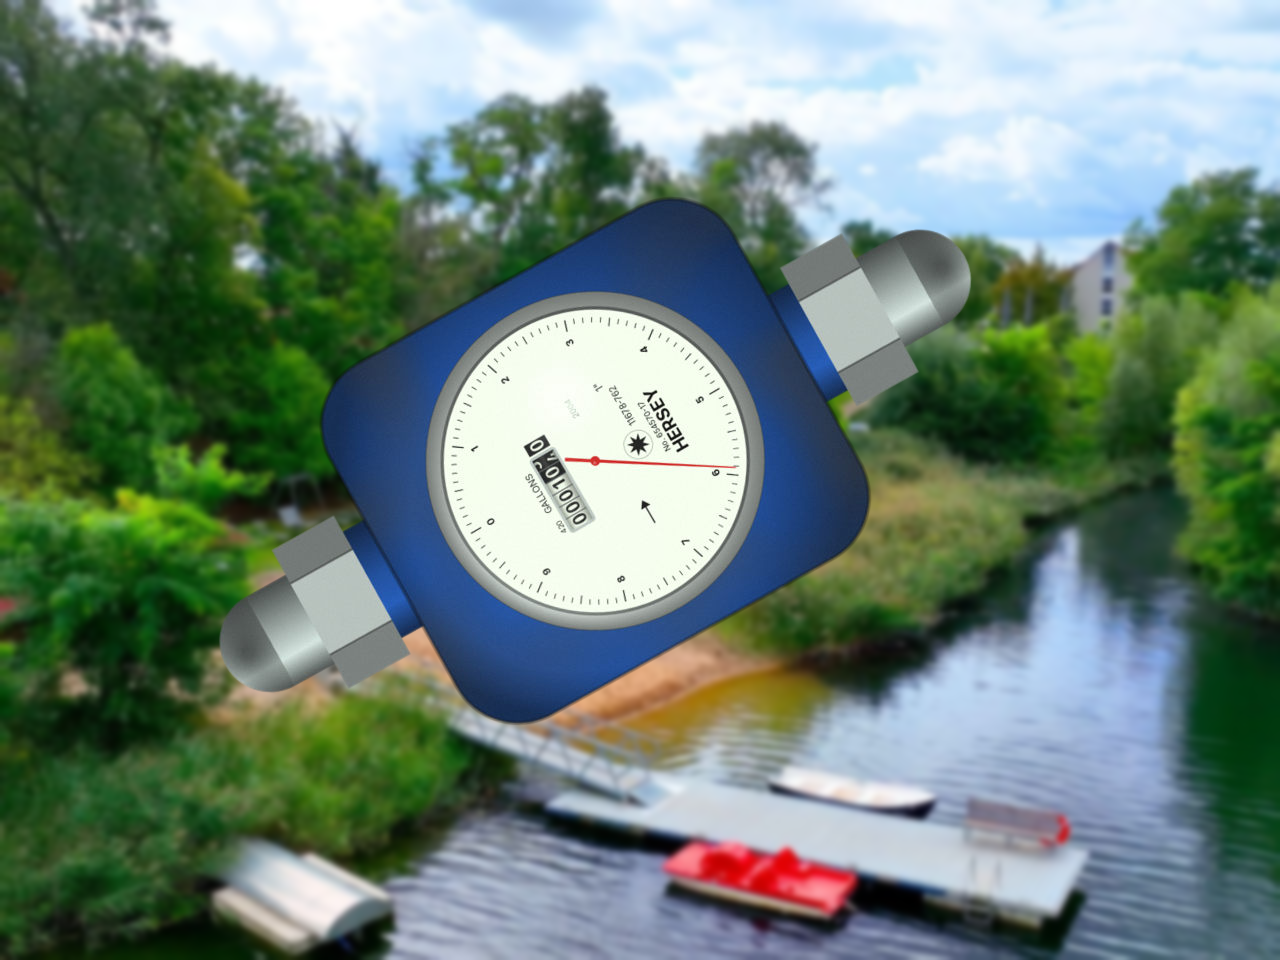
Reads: 1035.9,gal
